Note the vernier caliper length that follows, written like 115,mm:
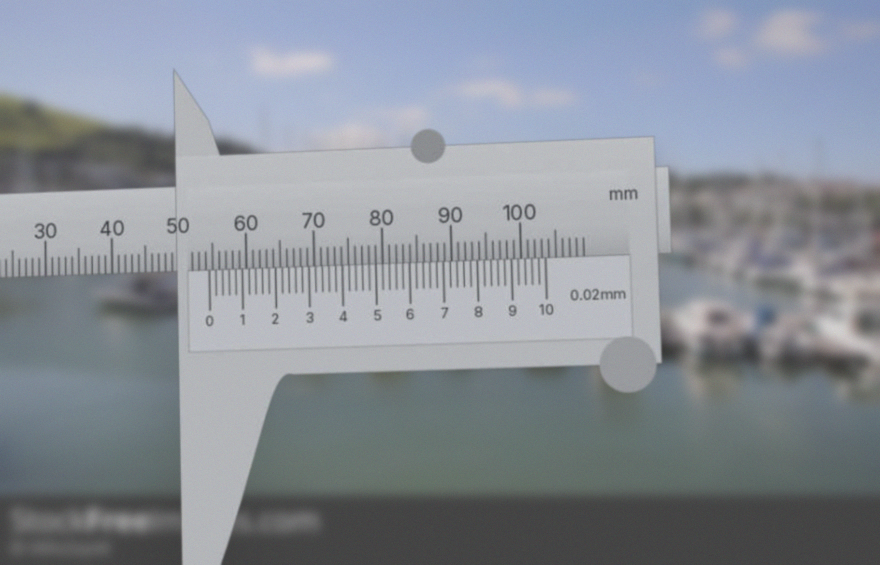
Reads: 54.5,mm
